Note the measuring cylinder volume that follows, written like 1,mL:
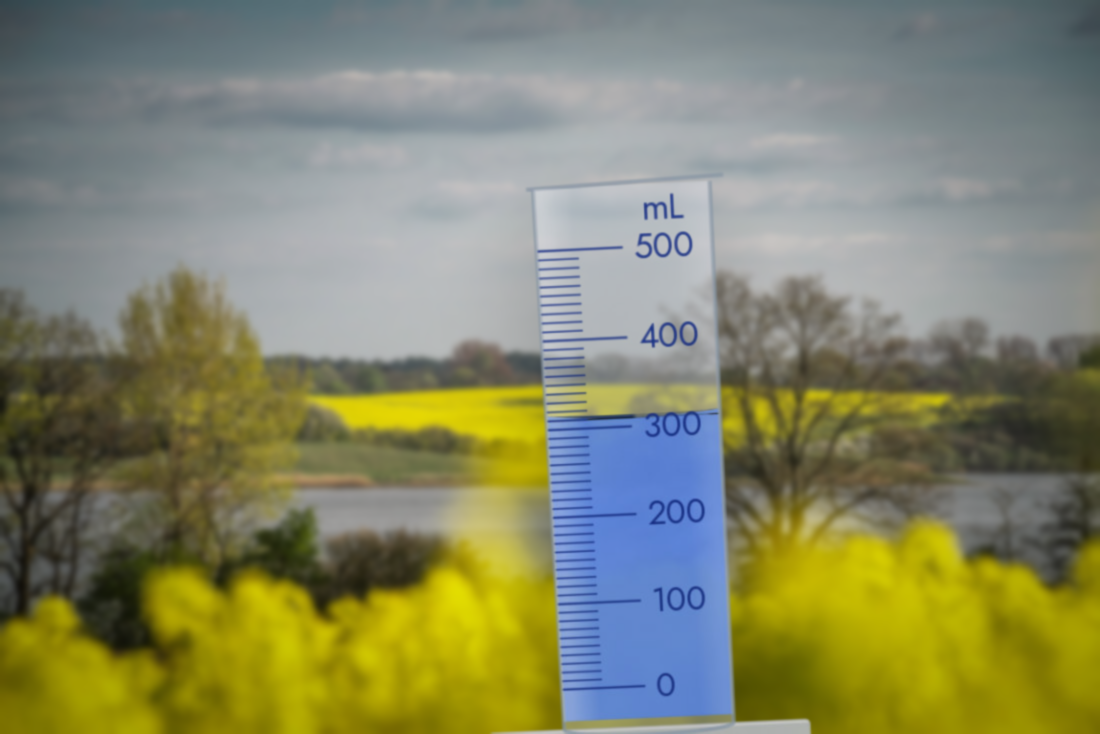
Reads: 310,mL
